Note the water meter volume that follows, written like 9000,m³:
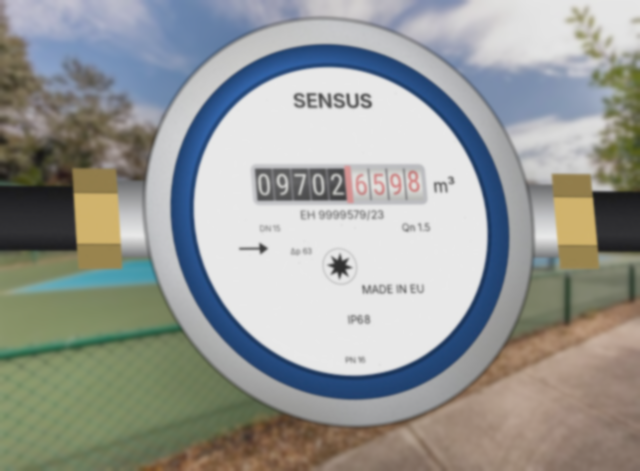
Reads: 9702.6598,m³
